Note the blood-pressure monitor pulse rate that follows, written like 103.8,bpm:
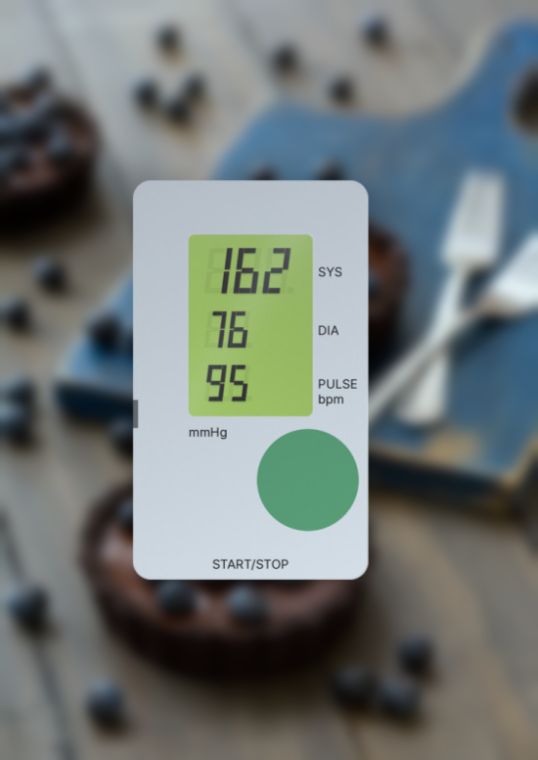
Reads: 95,bpm
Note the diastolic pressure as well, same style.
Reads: 76,mmHg
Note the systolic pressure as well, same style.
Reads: 162,mmHg
